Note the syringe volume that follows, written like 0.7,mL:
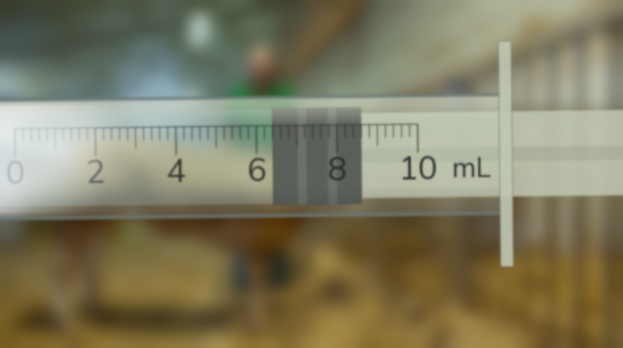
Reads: 6.4,mL
